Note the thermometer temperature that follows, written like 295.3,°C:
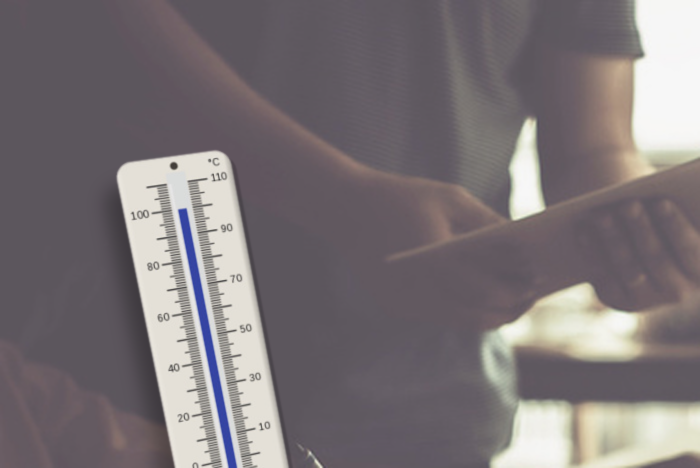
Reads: 100,°C
